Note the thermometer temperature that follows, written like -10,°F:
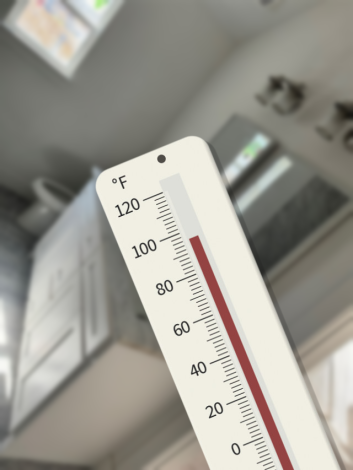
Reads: 96,°F
